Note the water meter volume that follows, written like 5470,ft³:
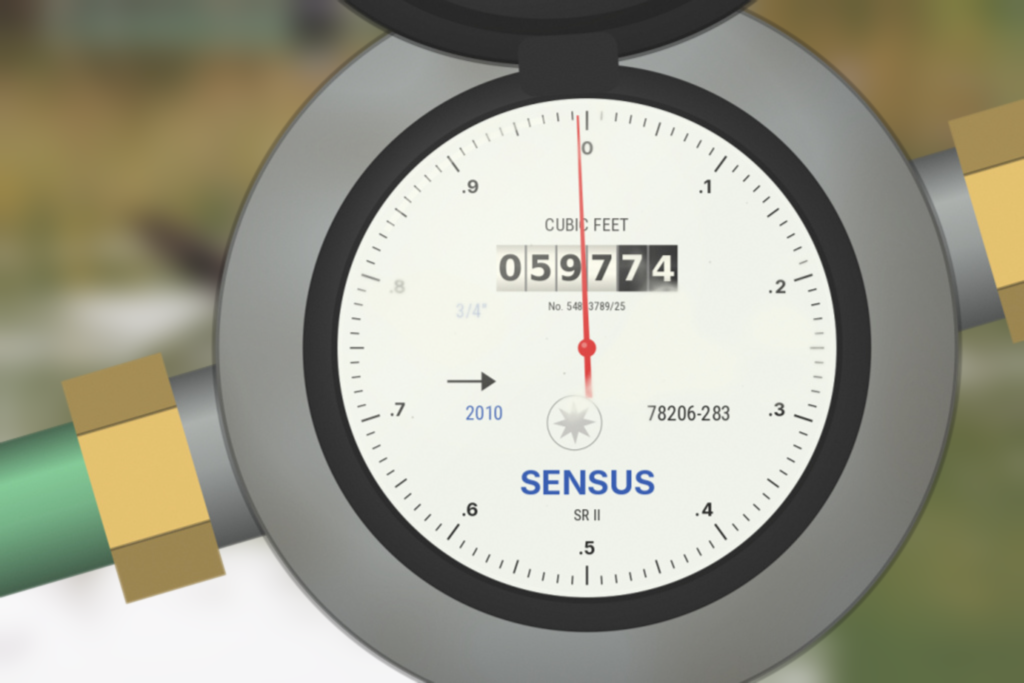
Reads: 59773.99,ft³
